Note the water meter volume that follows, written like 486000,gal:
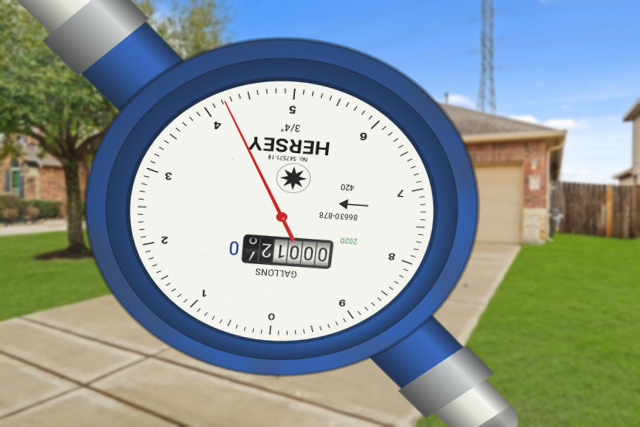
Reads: 1274.2,gal
